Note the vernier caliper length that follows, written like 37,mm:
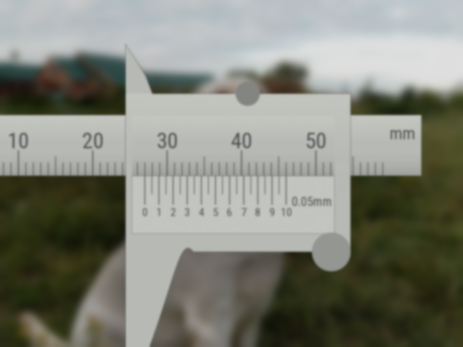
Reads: 27.0,mm
